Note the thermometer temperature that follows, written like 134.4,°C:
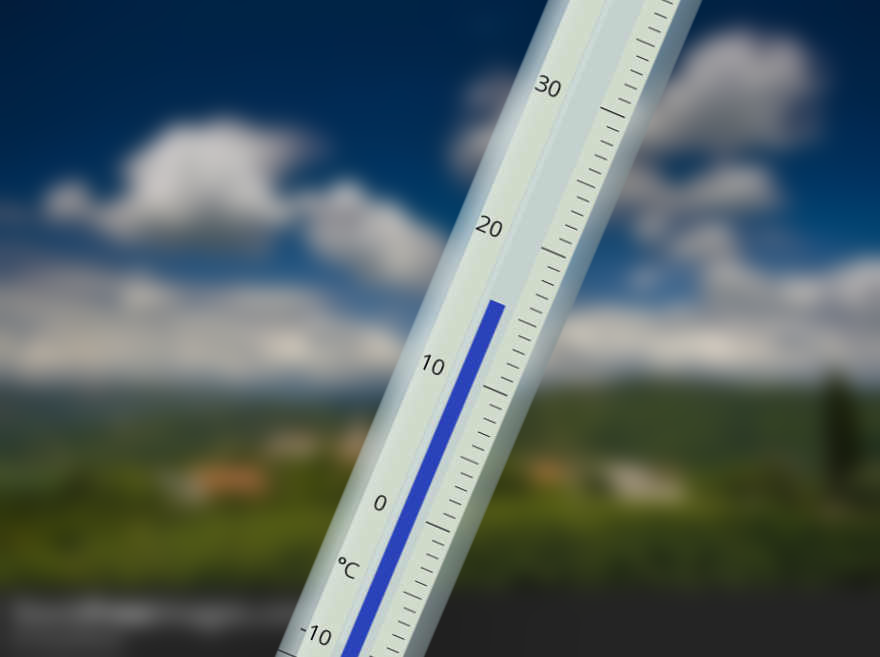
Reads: 15.5,°C
